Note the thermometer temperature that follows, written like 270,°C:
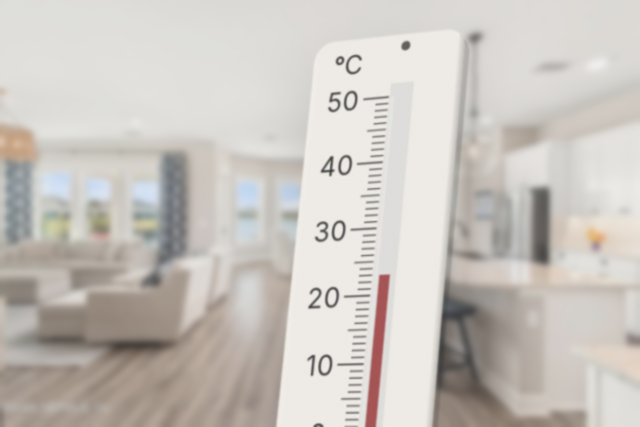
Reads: 23,°C
